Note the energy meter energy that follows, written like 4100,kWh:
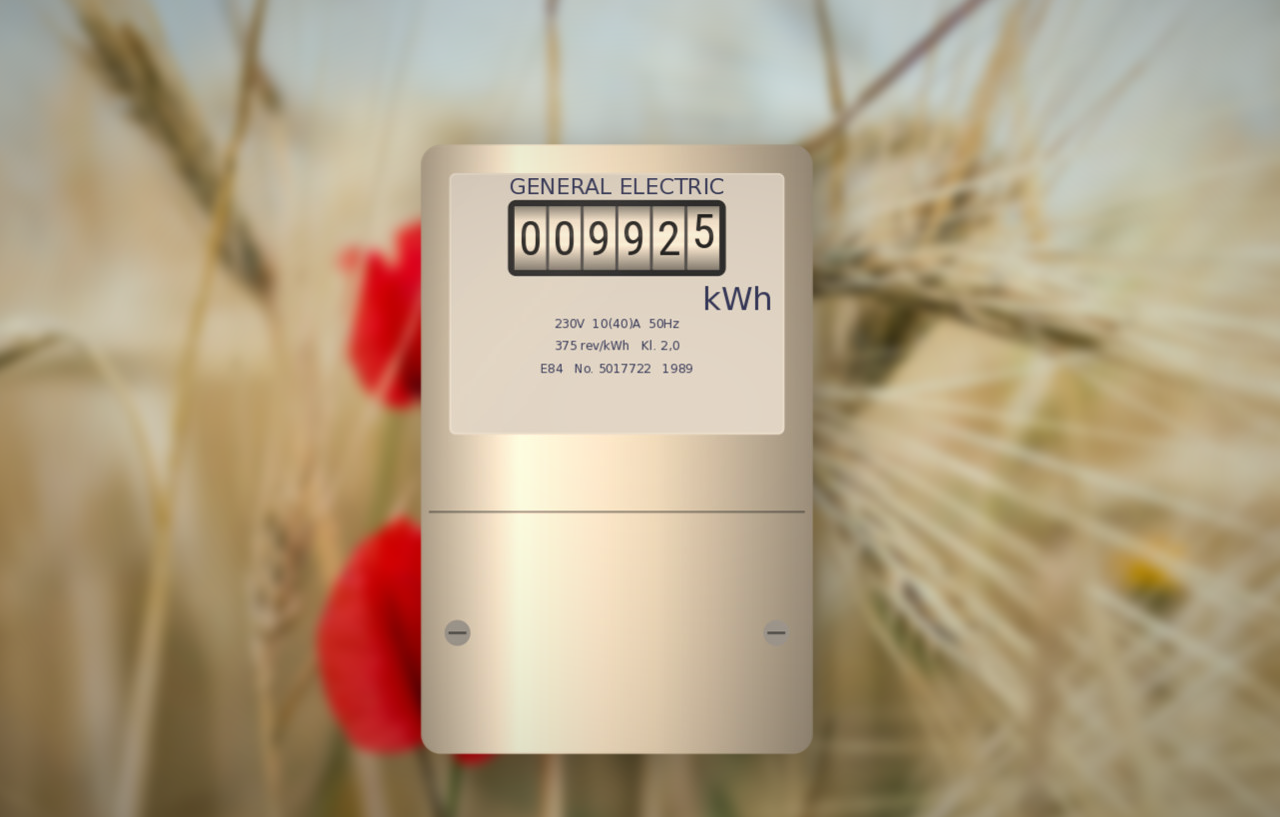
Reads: 9925,kWh
